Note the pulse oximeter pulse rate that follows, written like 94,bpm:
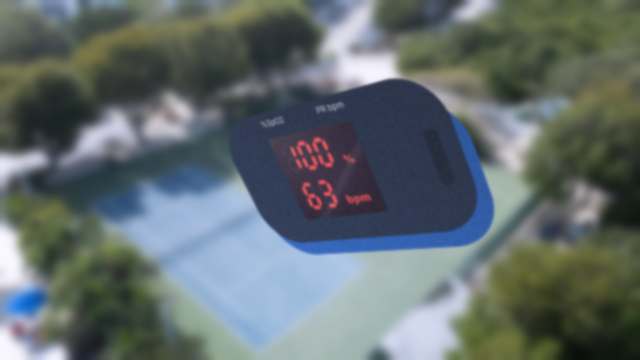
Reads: 63,bpm
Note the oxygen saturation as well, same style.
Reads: 100,%
